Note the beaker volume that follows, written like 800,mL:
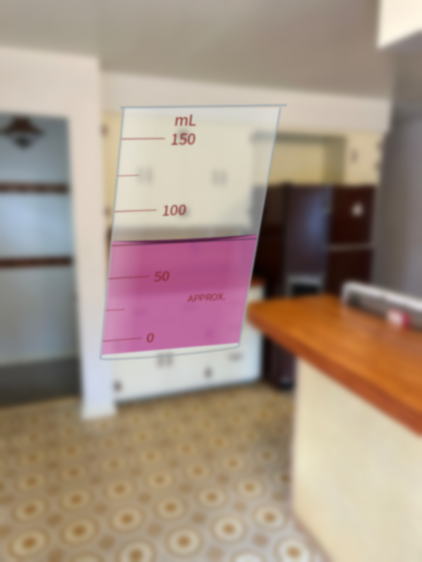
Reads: 75,mL
